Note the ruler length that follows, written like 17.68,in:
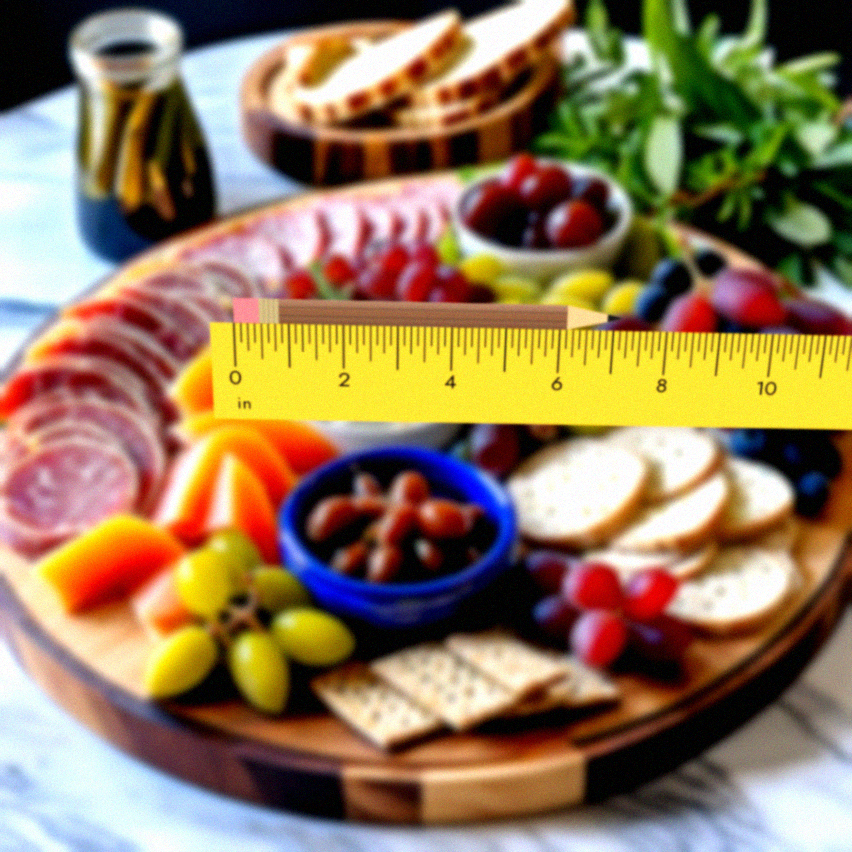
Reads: 7.125,in
